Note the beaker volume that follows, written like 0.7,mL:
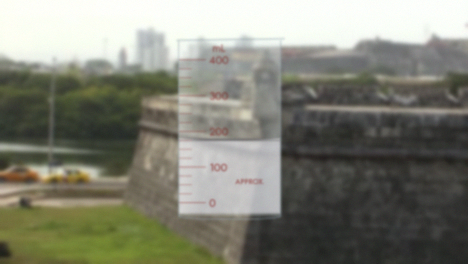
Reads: 175,mL
